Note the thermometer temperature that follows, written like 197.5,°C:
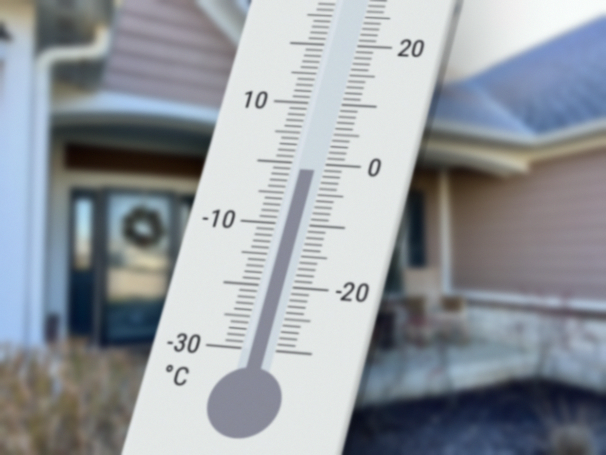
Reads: -1,°C
